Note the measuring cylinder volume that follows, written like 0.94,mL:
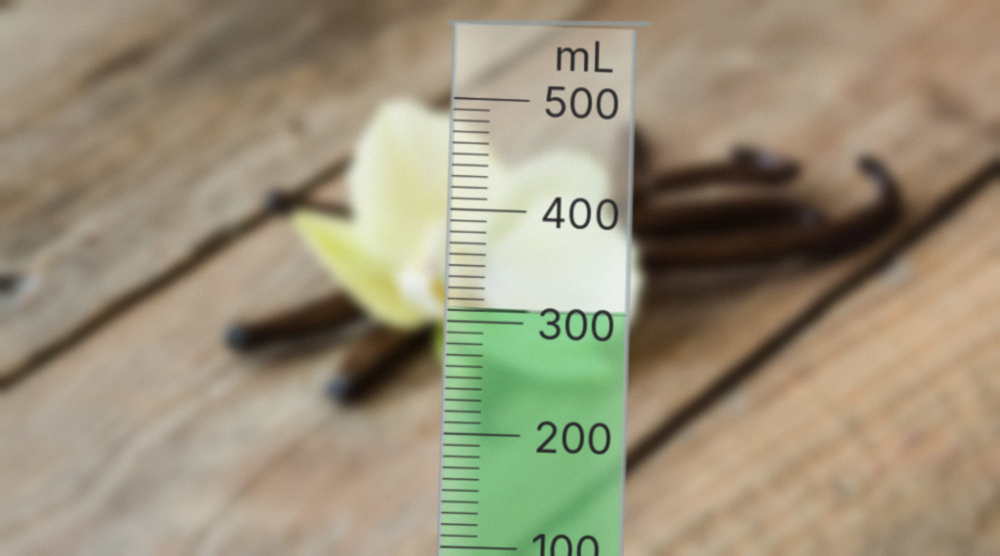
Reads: 310,mL
